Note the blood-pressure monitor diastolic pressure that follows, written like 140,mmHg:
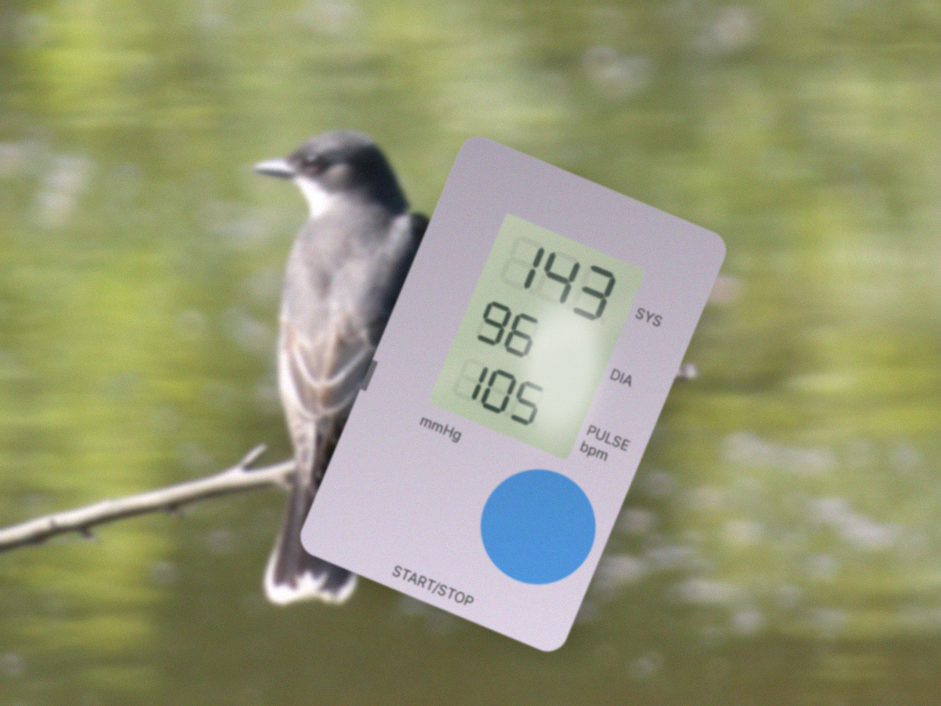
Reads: 96,mmHg
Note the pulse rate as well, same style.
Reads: 105,bpm
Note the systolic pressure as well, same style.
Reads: 143,mmHg
